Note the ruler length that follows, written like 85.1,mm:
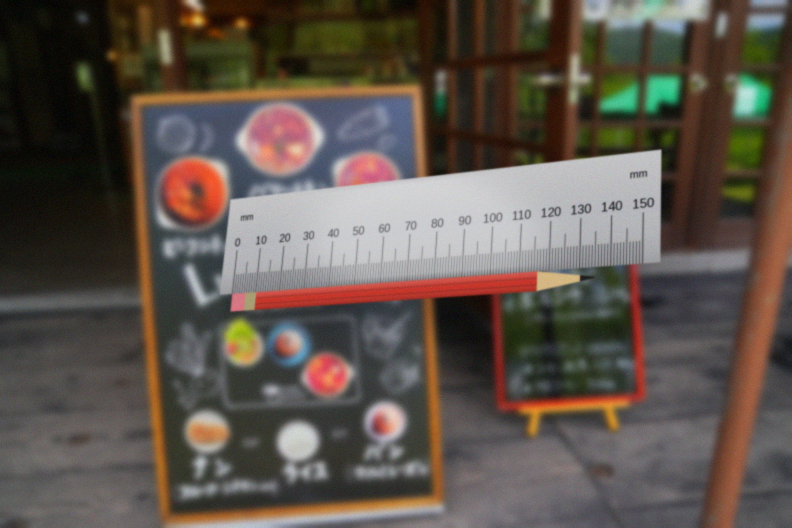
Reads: 135,mm
